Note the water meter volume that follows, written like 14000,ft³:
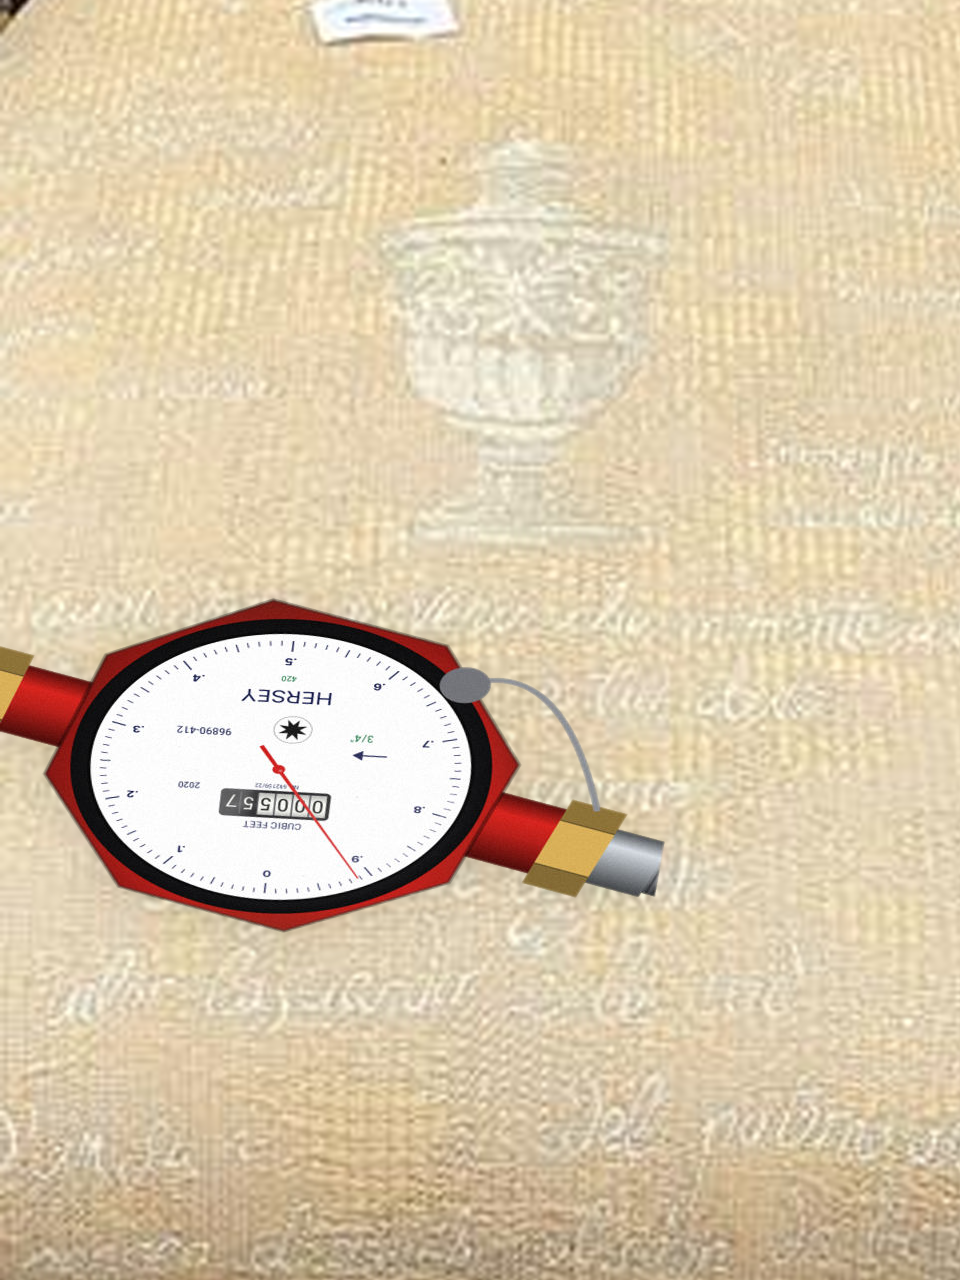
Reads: 556.91,ft³
